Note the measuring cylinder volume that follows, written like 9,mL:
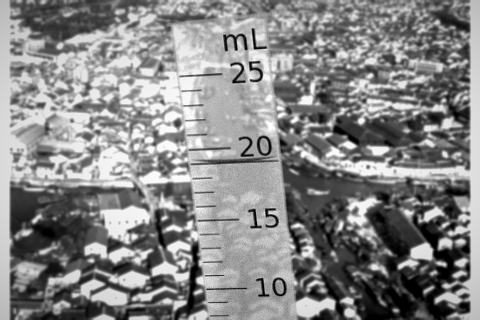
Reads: 19,mL
